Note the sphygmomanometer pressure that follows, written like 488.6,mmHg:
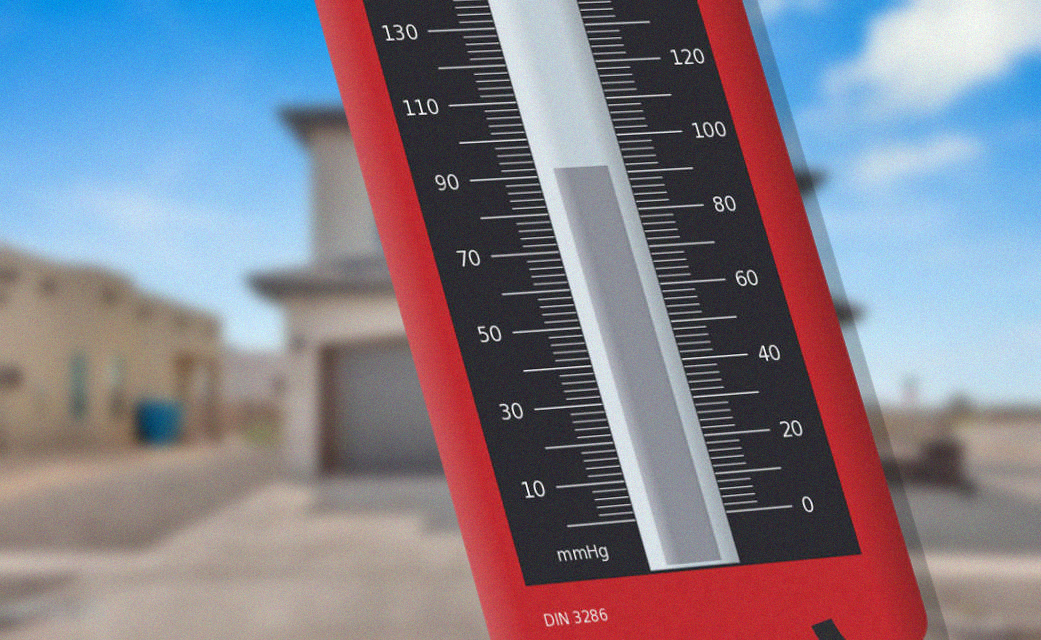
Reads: 92,mmHg
